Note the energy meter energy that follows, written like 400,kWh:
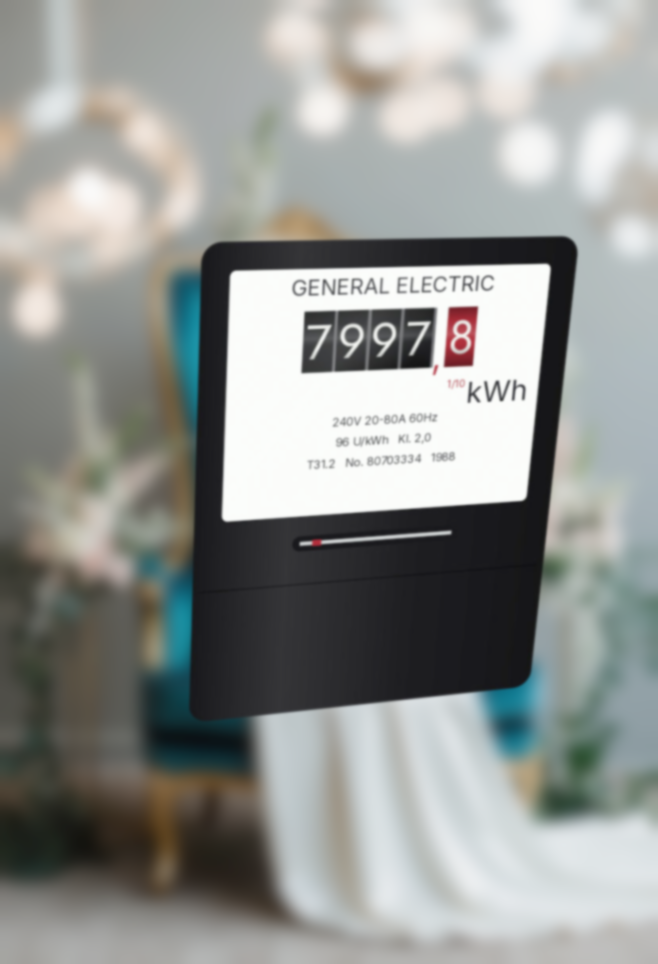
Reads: 7997.8,kWh
